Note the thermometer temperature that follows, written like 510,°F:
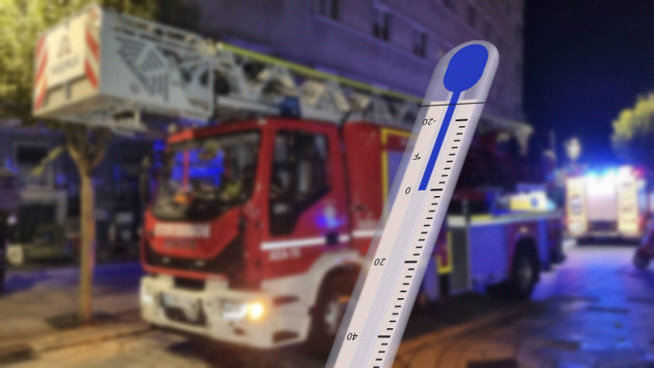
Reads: 0,°F
